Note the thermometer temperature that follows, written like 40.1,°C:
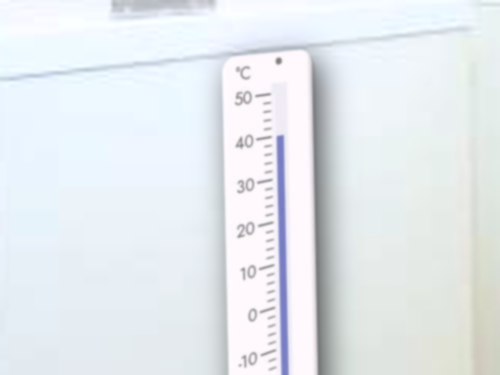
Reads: 40,°C
